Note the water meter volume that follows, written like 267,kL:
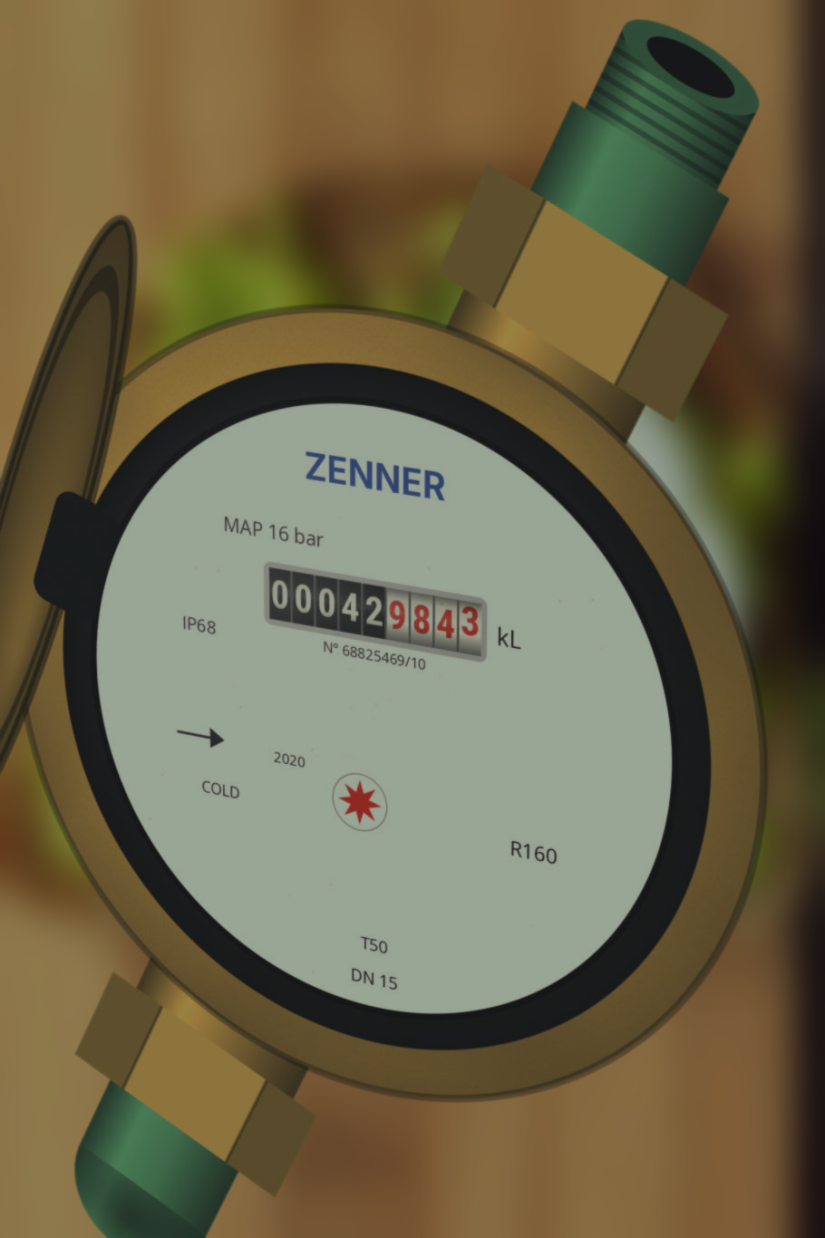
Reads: 42.9843,kL
